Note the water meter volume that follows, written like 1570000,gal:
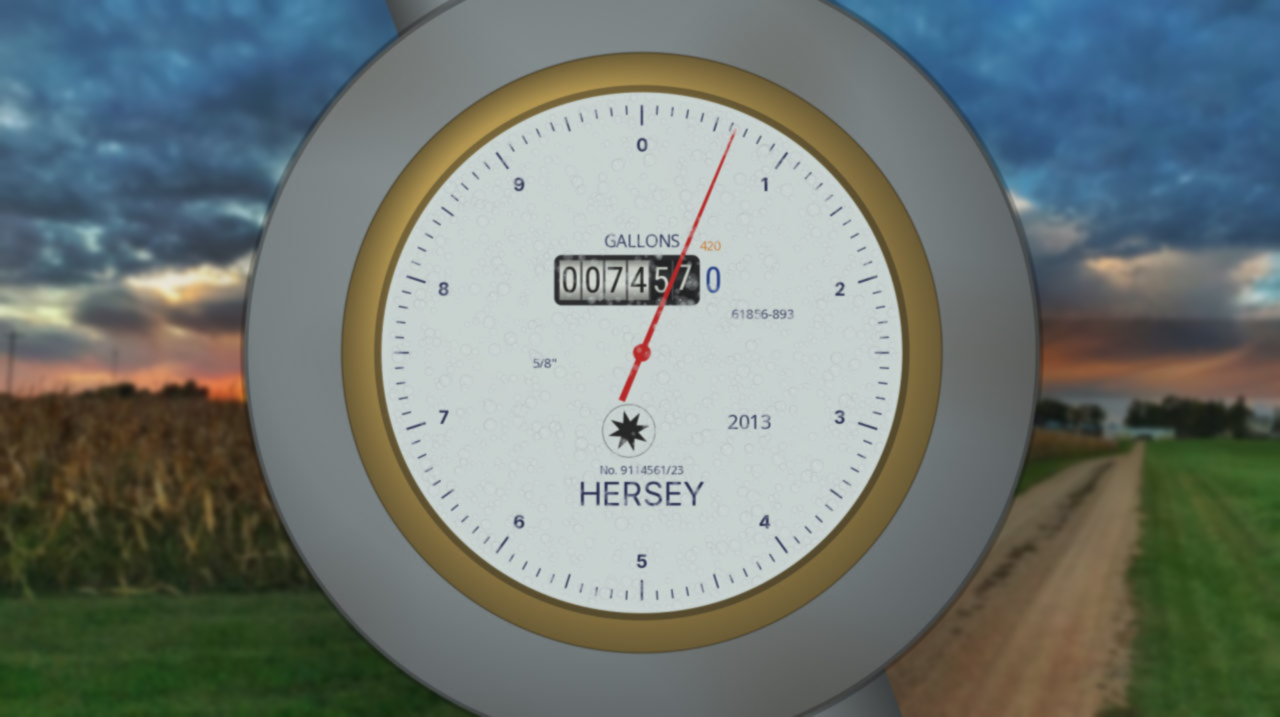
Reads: 74570.6,gal
